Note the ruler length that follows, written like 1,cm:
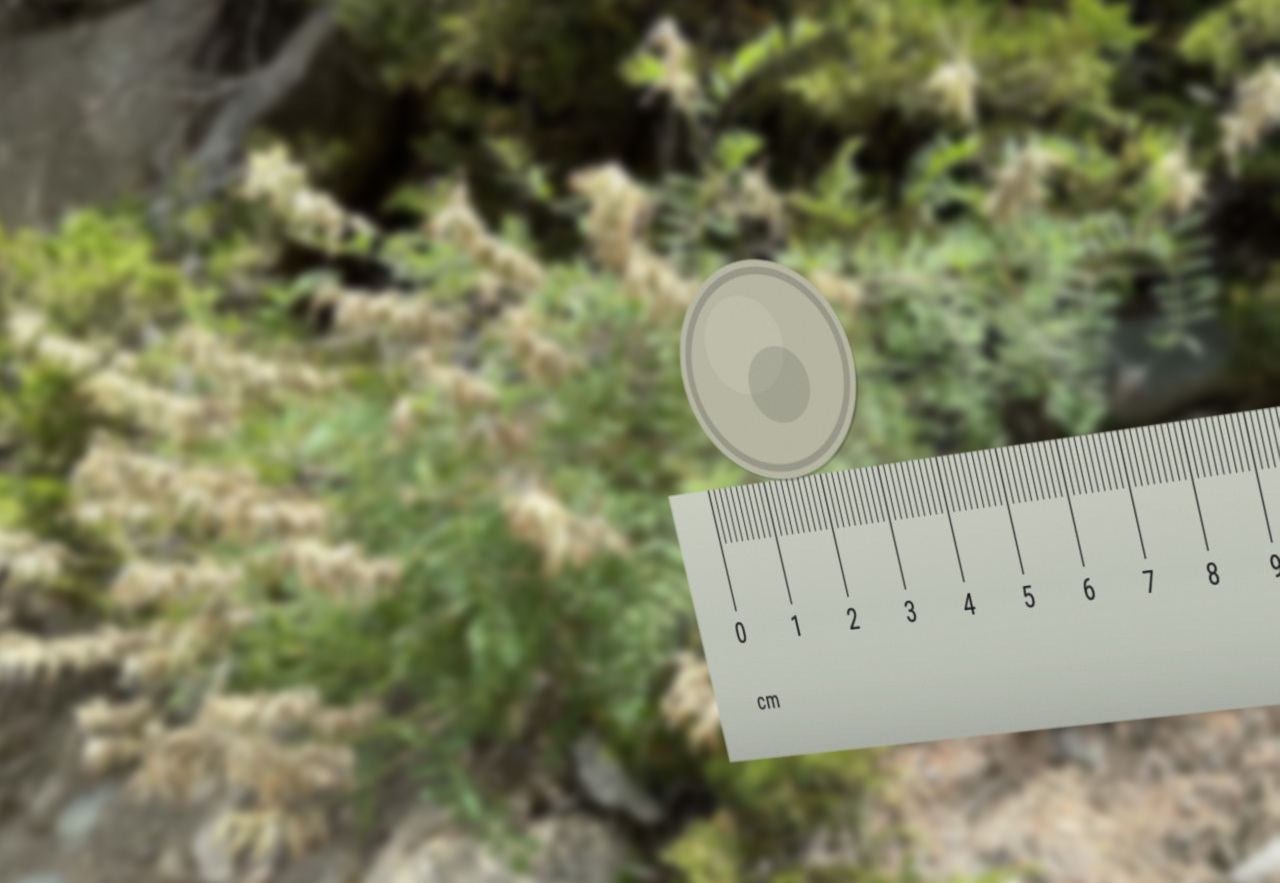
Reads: 3,cm
